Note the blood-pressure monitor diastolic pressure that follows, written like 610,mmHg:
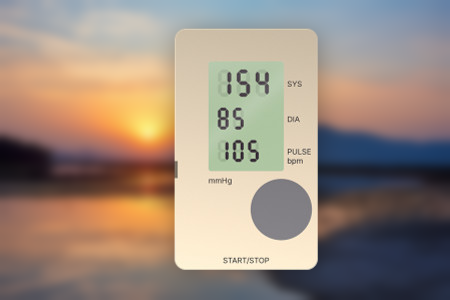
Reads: 85,mmHg
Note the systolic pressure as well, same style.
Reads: 154,mmHg
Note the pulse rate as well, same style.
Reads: 105,bpm
